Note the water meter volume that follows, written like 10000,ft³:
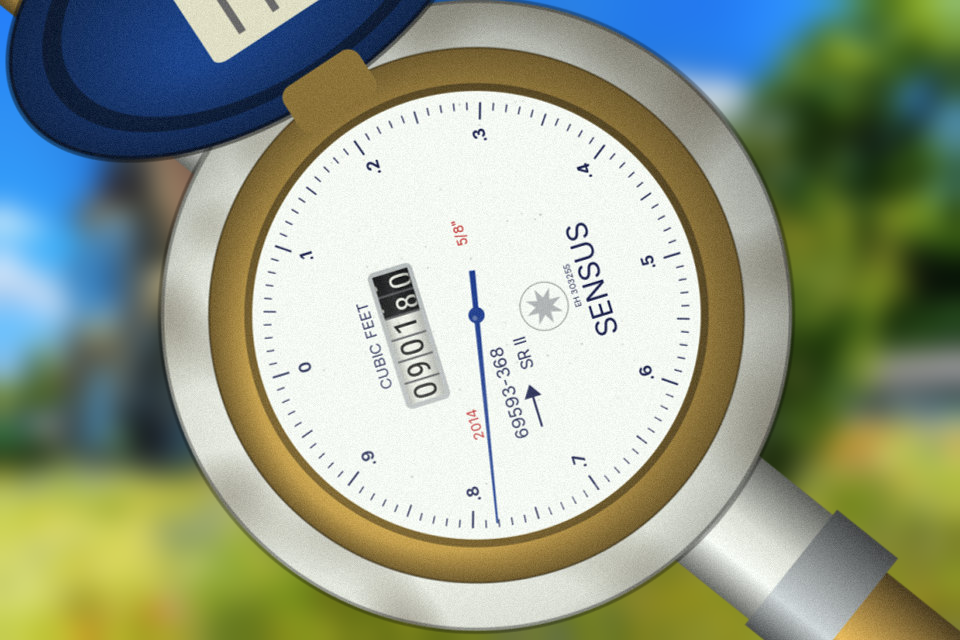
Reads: 90179.78,ft³
